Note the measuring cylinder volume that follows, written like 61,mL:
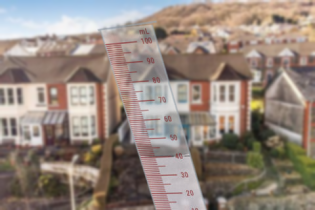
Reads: 40,mL
